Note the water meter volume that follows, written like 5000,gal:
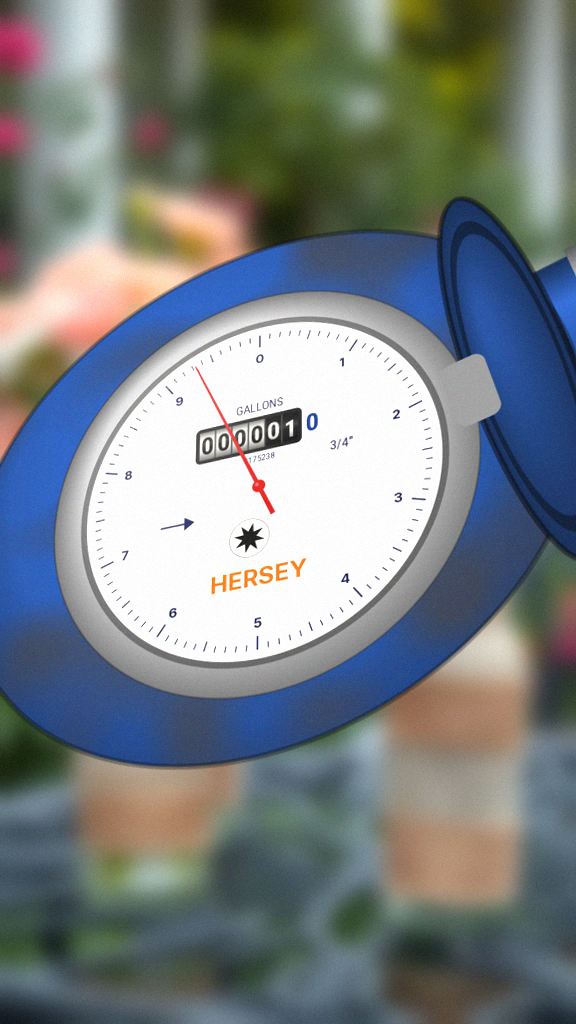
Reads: 9.3,gal
